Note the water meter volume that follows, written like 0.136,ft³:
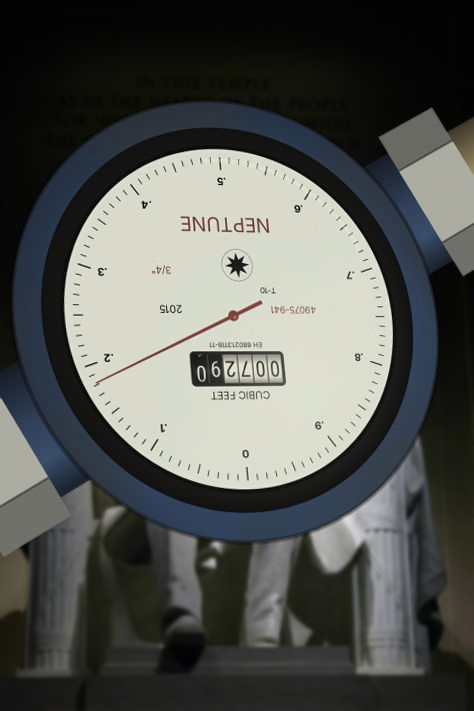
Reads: 7290.18,ft³
